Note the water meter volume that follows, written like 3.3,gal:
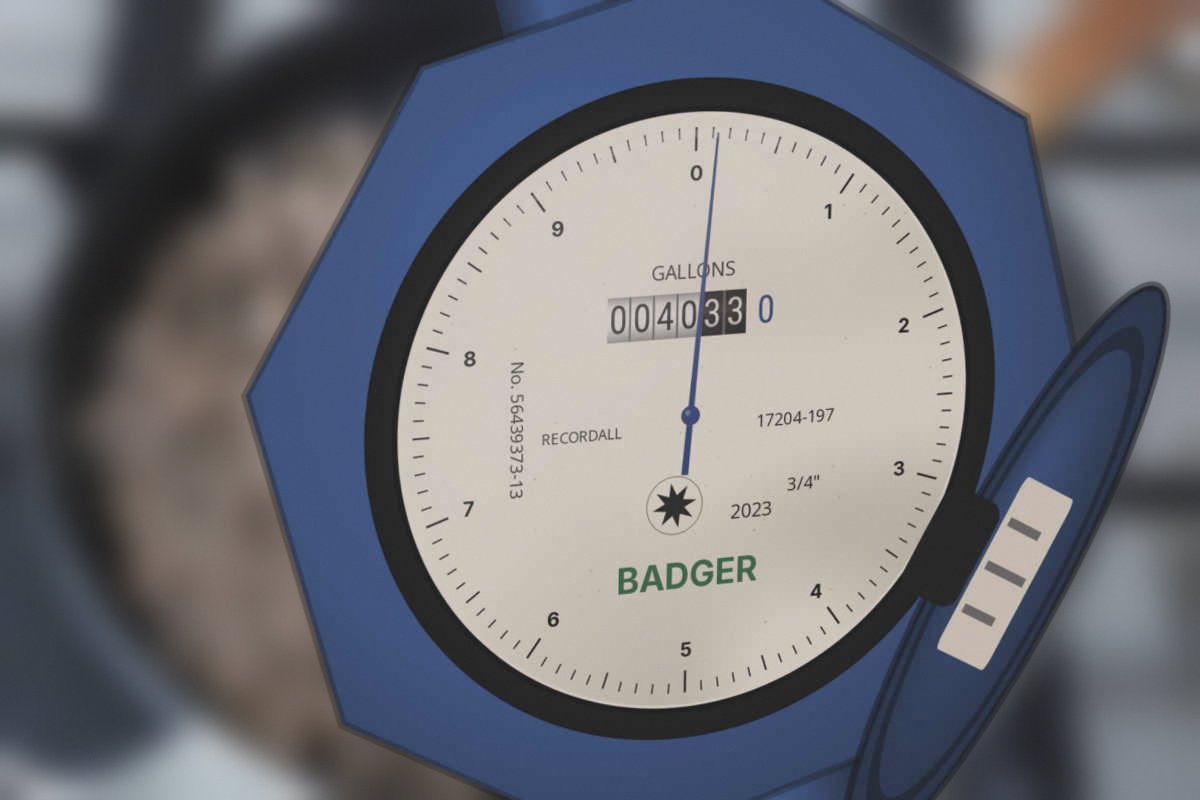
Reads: 40330.1,gal
